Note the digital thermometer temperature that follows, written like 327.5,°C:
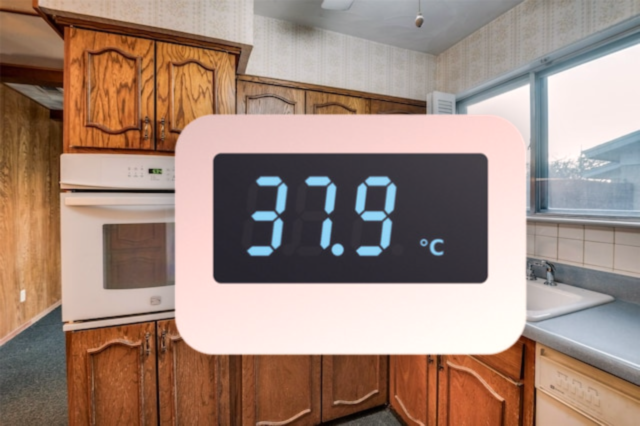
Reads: 37.9,°C
